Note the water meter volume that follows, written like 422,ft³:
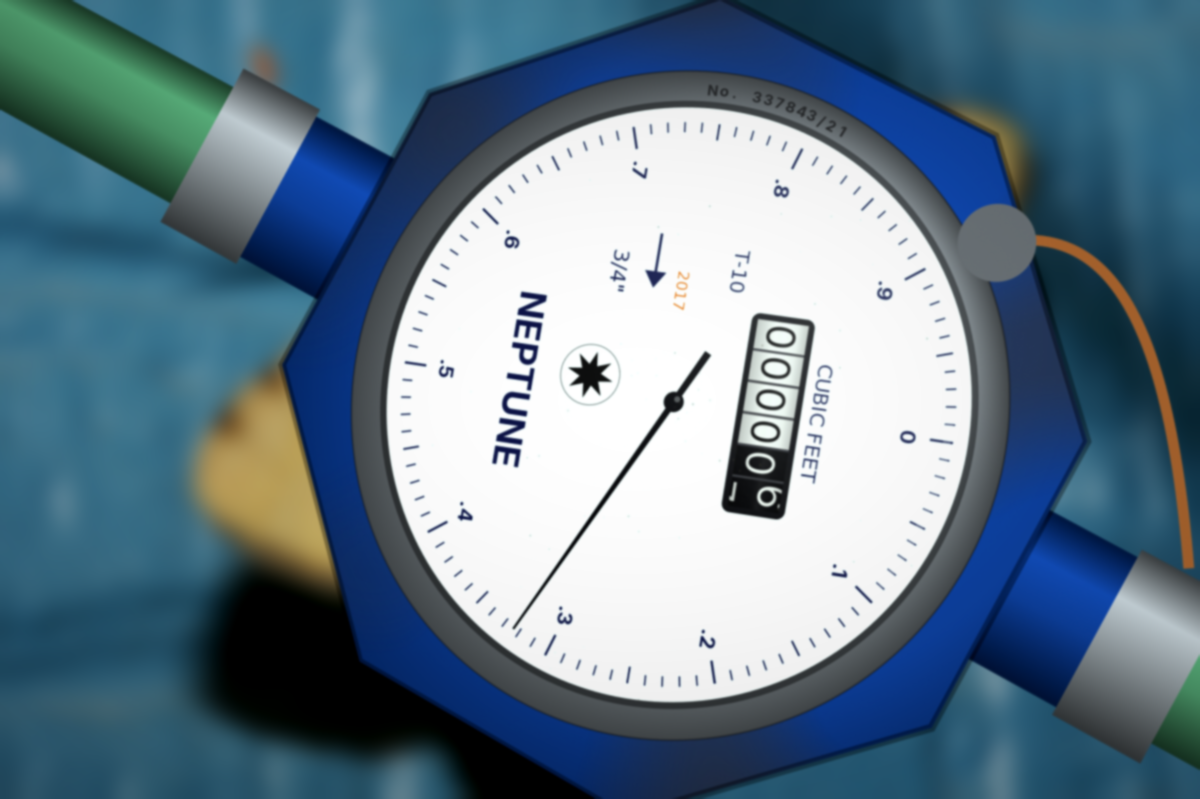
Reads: 6.32,ft³
